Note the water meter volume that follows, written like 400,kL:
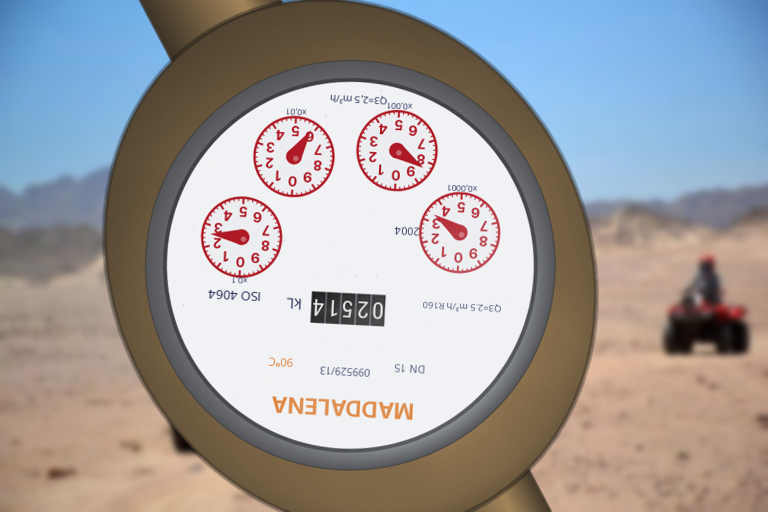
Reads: 2514.2583,kL
